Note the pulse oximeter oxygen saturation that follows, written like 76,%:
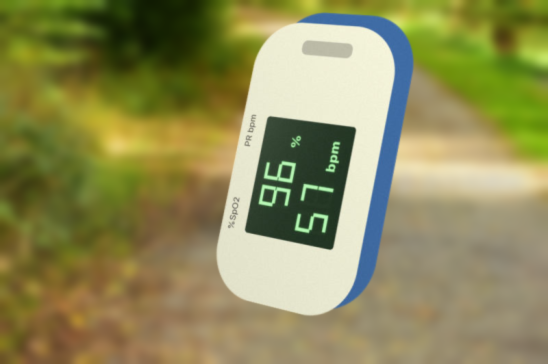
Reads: 96,%
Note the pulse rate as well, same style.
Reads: 57,bpm
